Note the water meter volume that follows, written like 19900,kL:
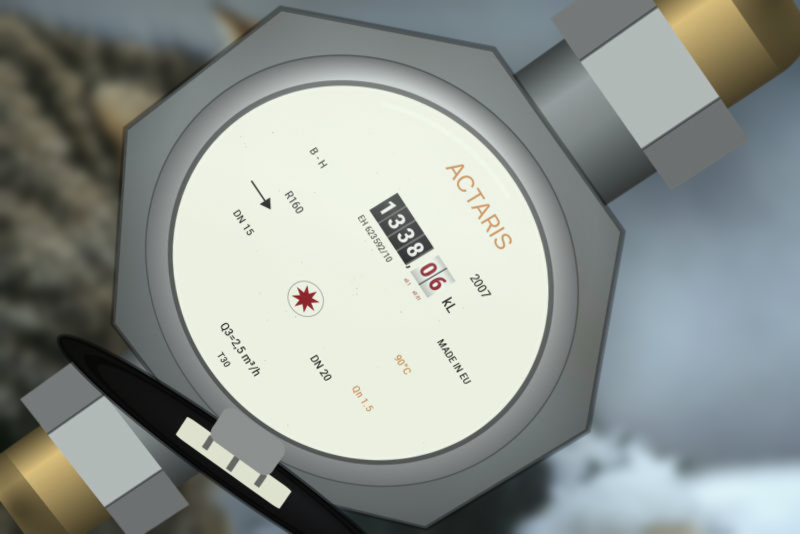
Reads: 1338.06,kL
